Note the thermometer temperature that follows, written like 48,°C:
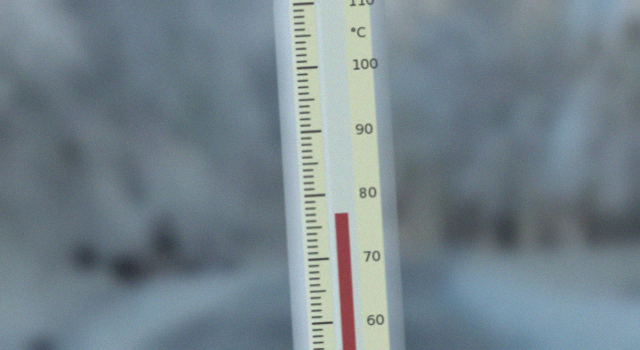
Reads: 77,°C
